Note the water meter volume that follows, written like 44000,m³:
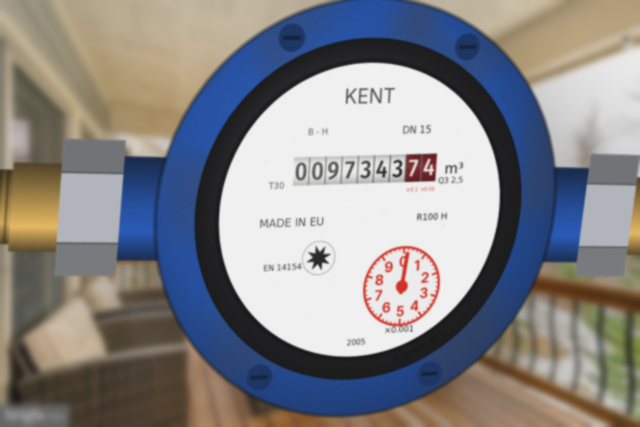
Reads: 97343.740,m³
